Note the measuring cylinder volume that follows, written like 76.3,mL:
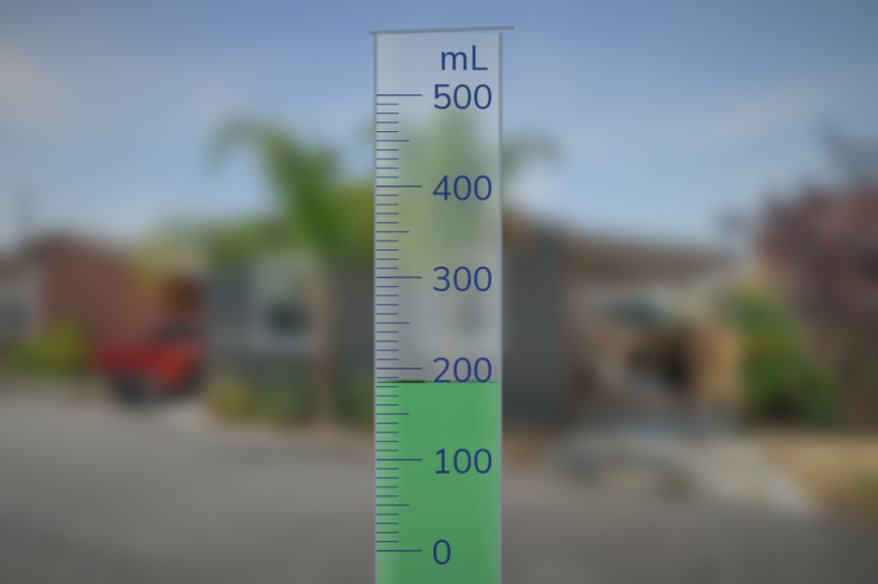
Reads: 185,mL
